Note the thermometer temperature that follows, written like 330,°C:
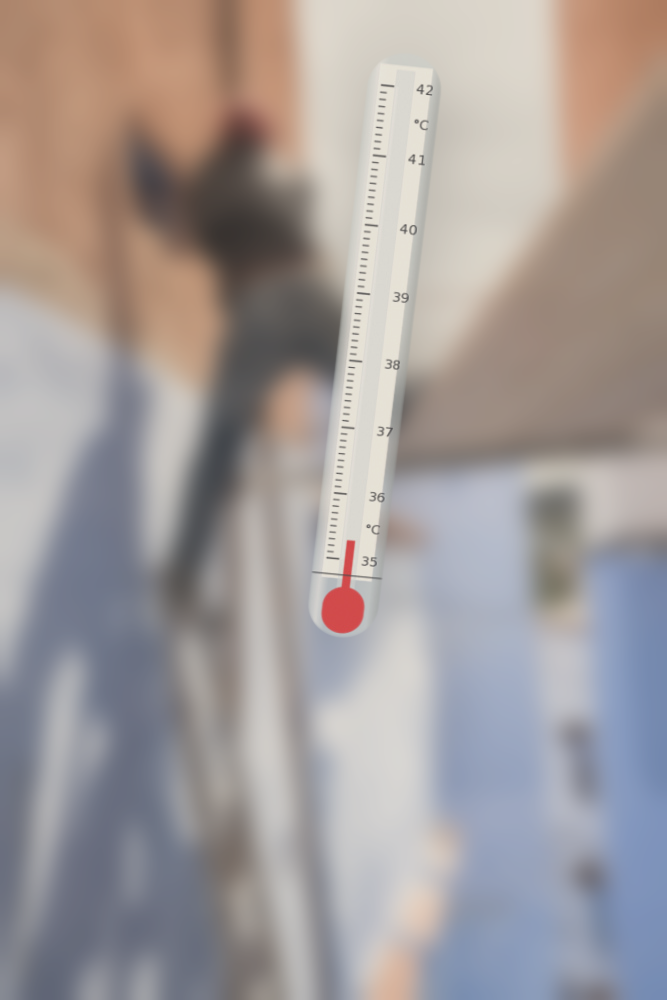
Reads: 35.3,°C
